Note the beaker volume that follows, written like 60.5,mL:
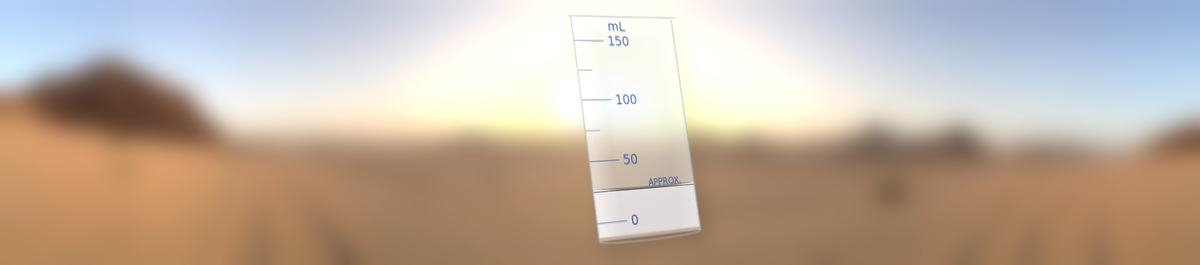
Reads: 25,mL
